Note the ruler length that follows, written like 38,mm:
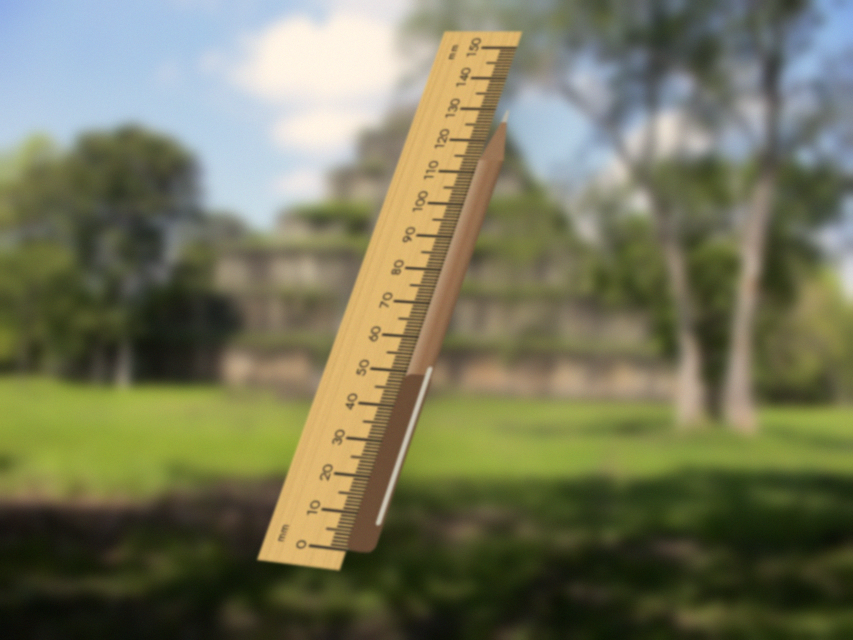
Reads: 130,mm
